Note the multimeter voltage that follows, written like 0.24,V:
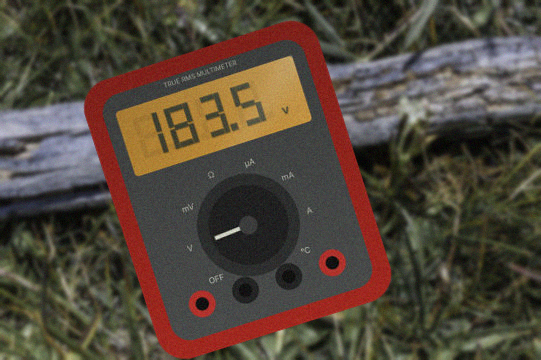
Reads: 183.5,V
